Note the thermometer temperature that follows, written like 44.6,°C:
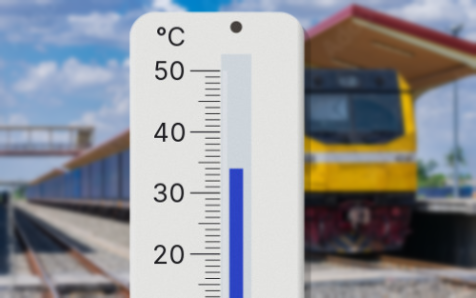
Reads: 34,°C
